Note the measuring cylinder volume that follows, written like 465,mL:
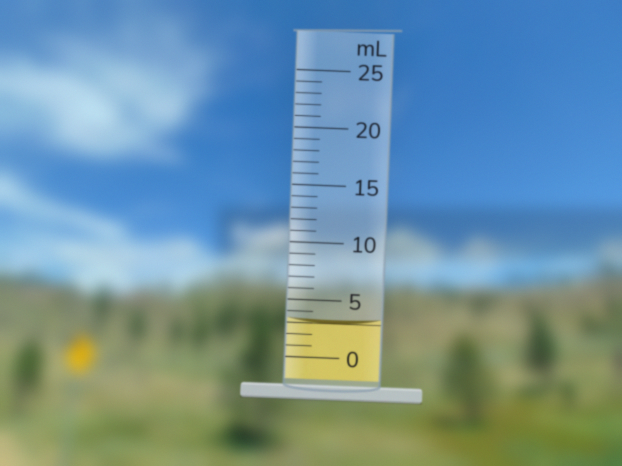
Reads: 3,mL
